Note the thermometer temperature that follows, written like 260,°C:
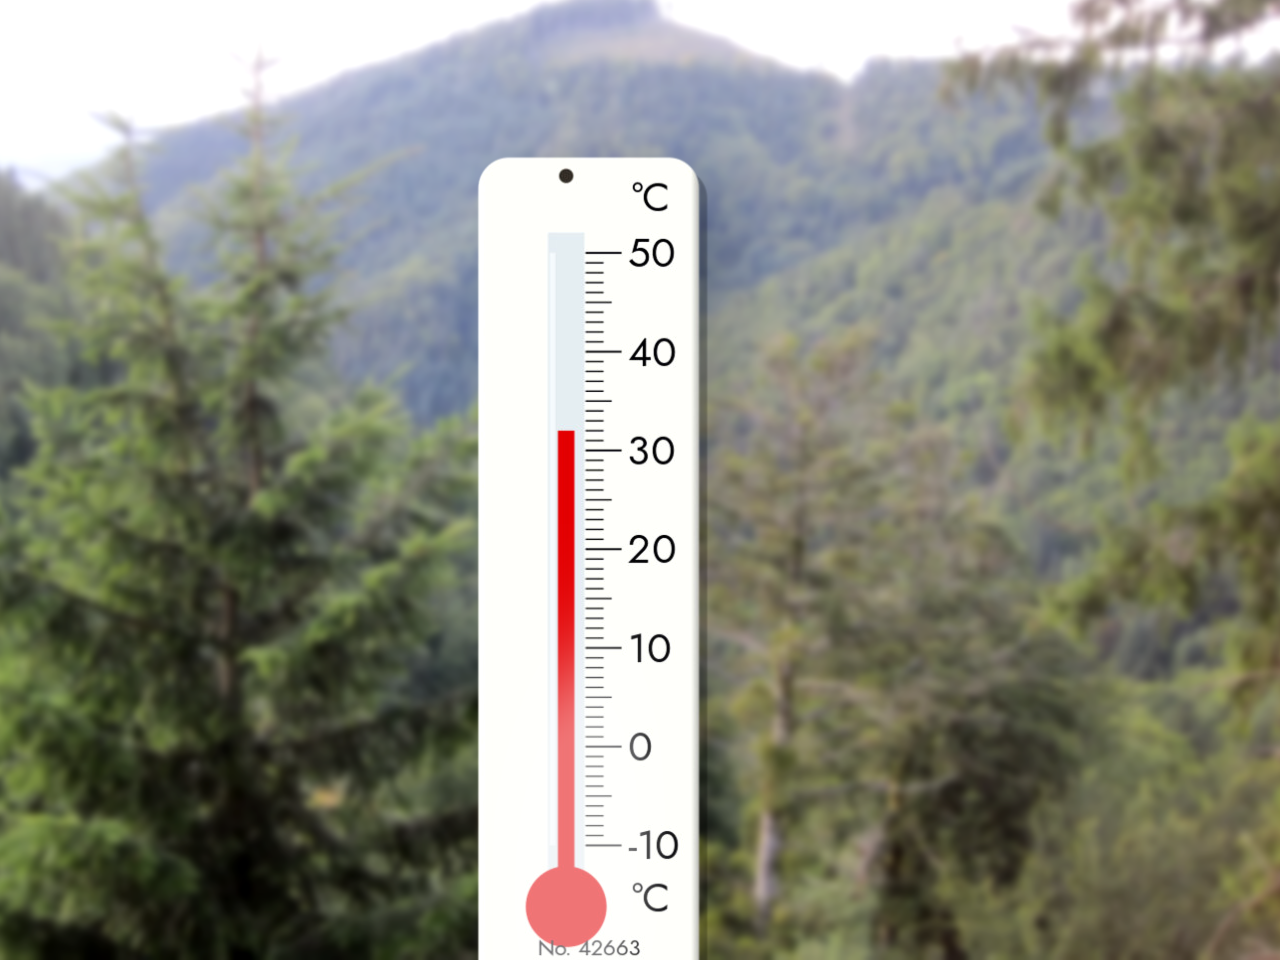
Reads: 32,°C
